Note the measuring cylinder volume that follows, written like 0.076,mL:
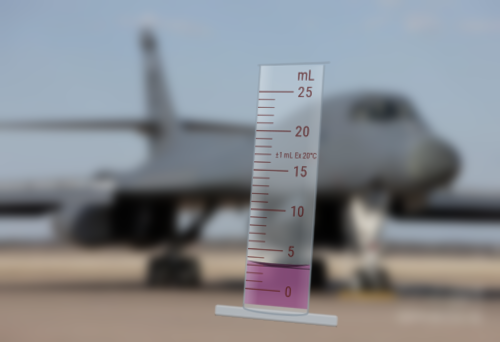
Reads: 3,mL
